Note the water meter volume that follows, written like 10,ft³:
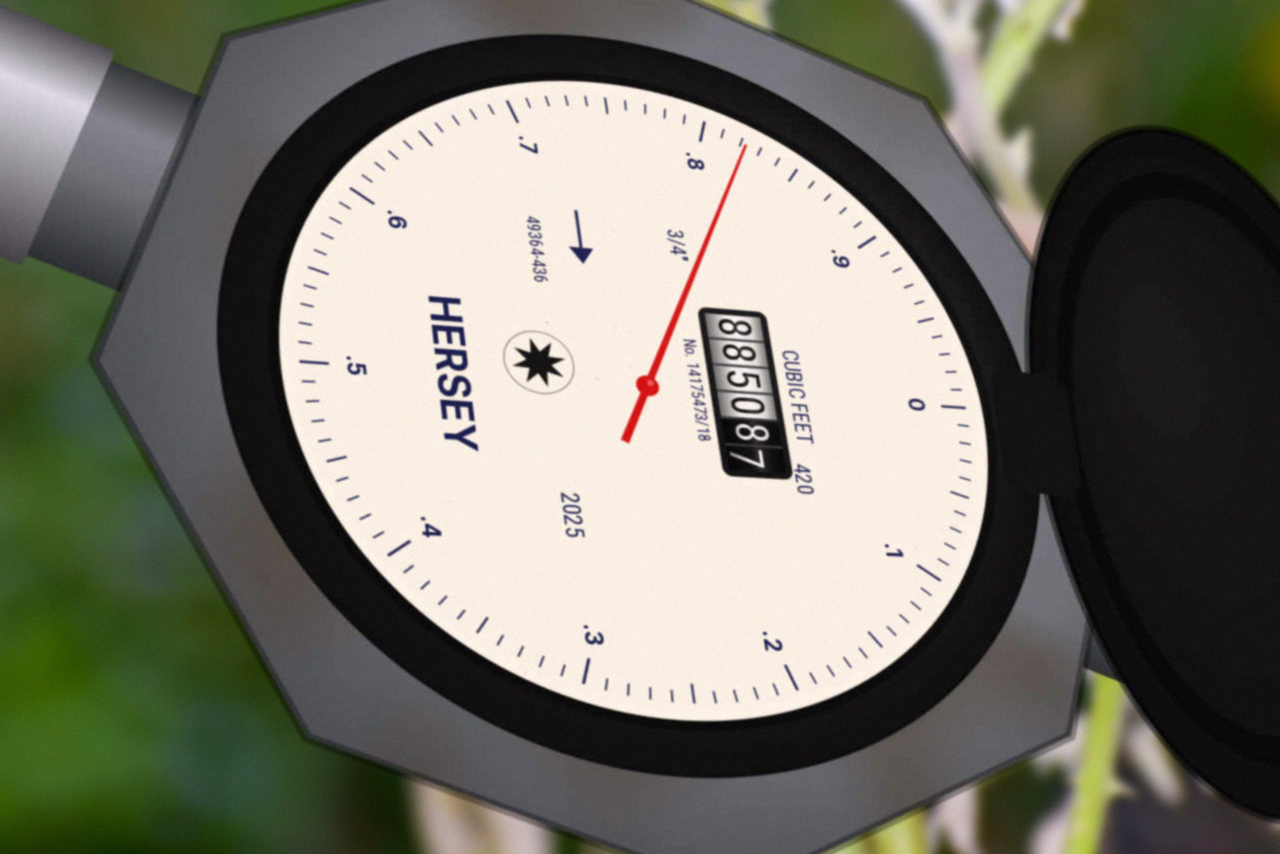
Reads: 885086.82,ft³
